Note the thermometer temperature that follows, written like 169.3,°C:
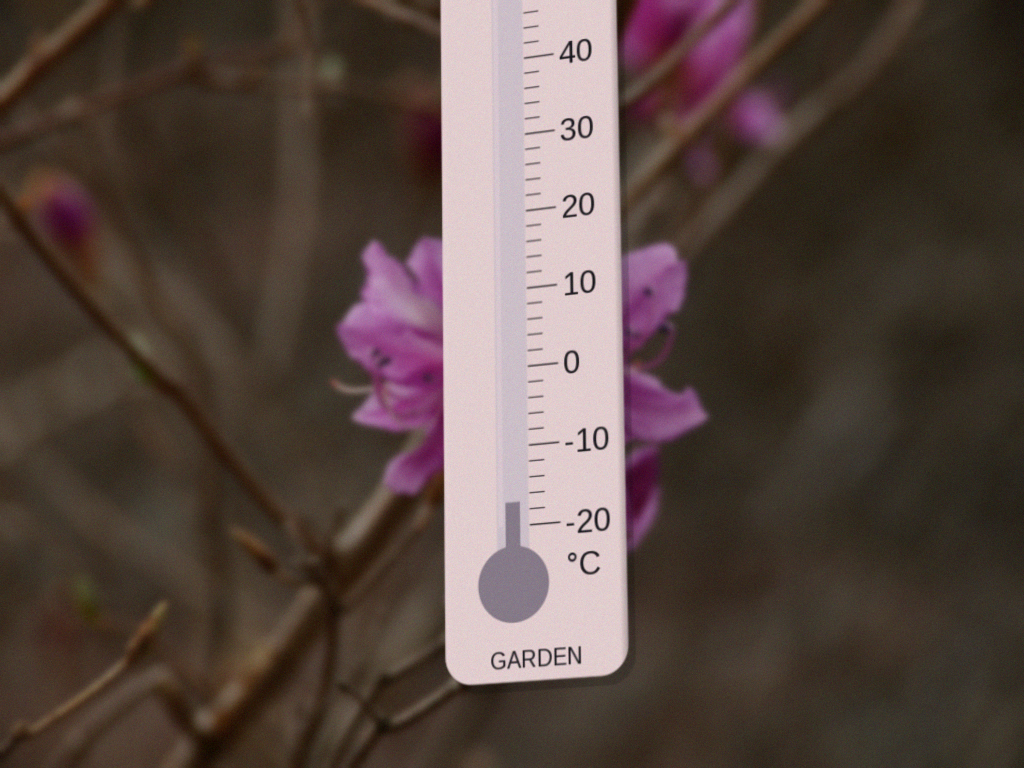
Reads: -17,°C
